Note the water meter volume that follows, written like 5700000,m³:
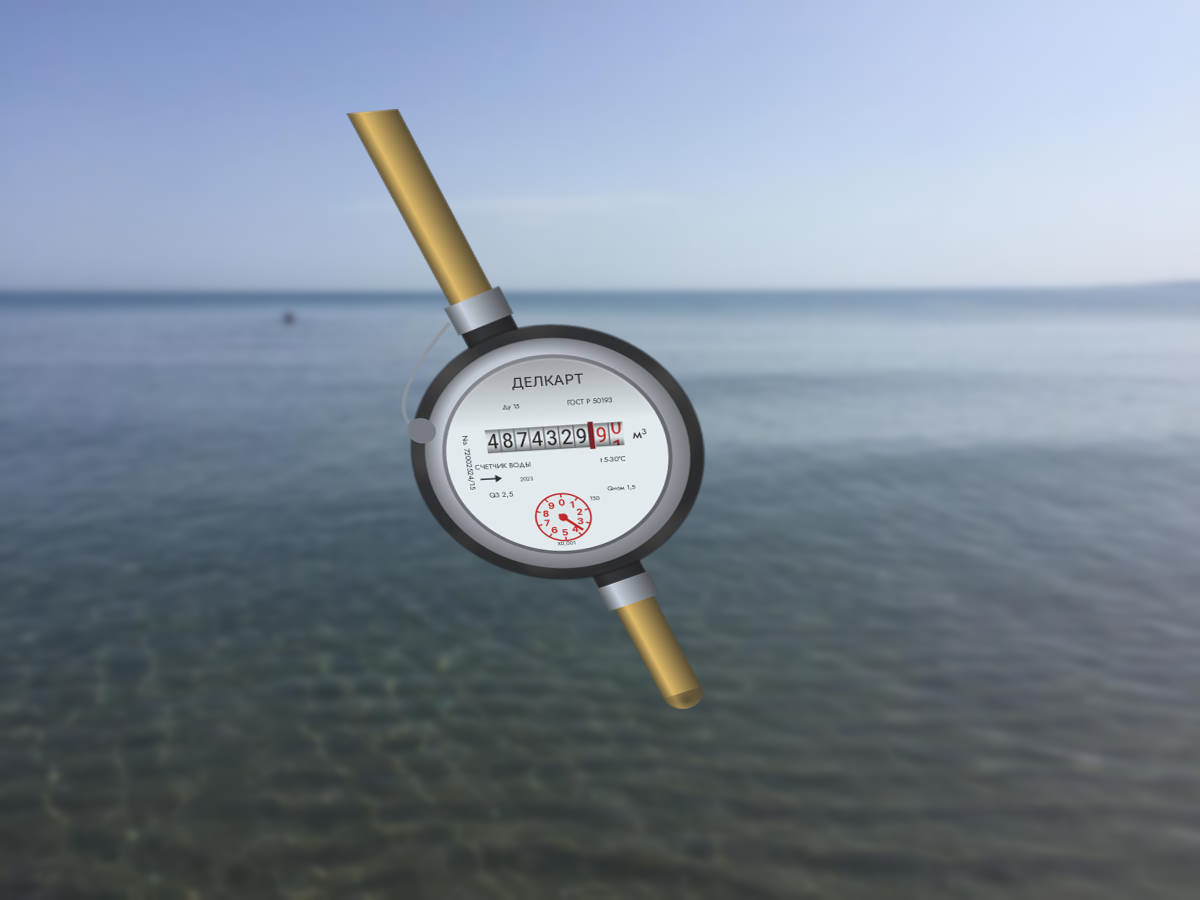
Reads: 4874329.903,m³
